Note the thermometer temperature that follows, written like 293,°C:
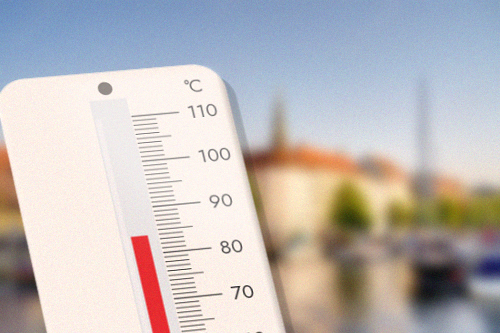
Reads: 84,°C
